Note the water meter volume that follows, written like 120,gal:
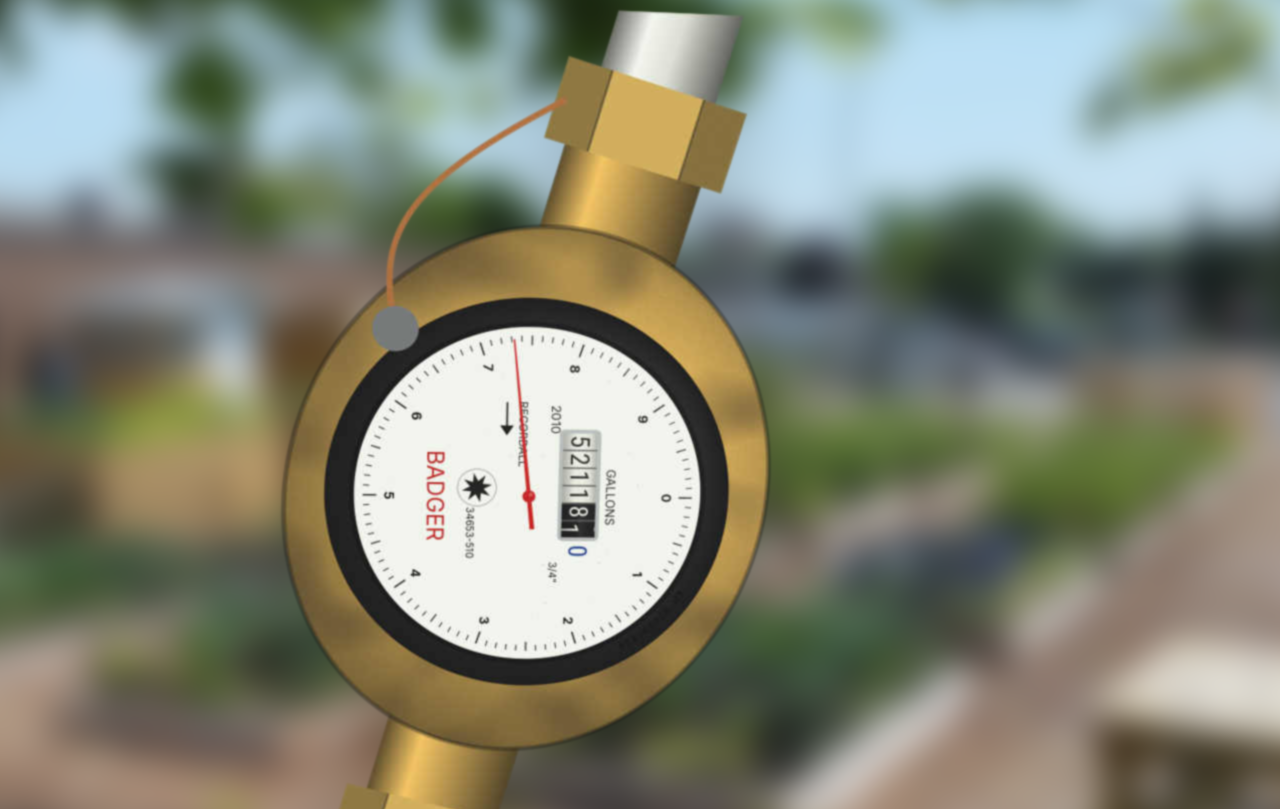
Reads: 5211807.3,gal
